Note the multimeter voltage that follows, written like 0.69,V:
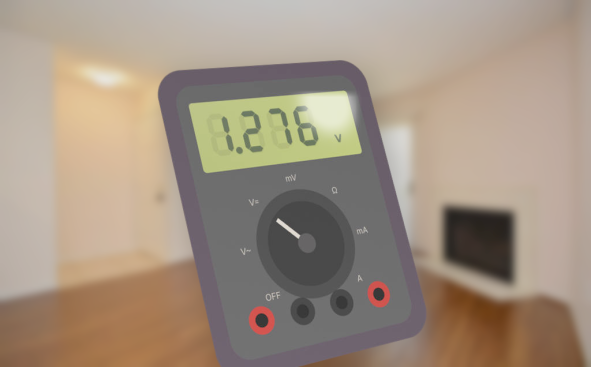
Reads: 1.276,V
